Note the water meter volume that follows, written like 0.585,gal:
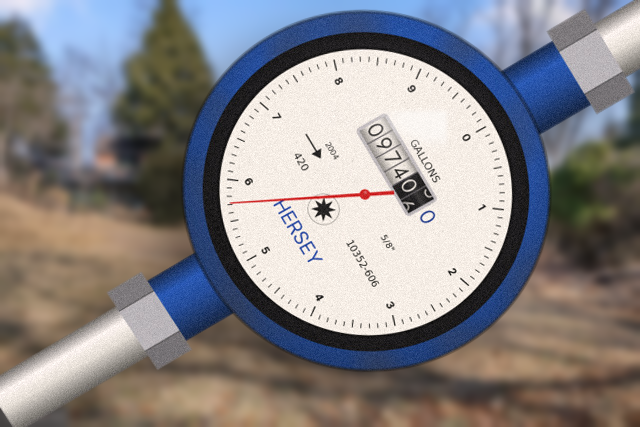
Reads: 974055.7,gal
